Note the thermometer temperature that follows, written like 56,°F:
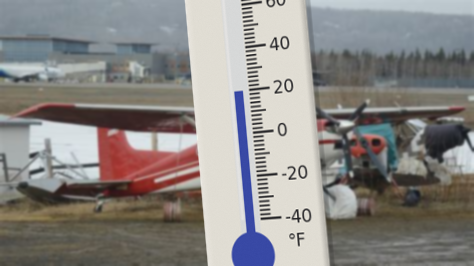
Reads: 20,°F
